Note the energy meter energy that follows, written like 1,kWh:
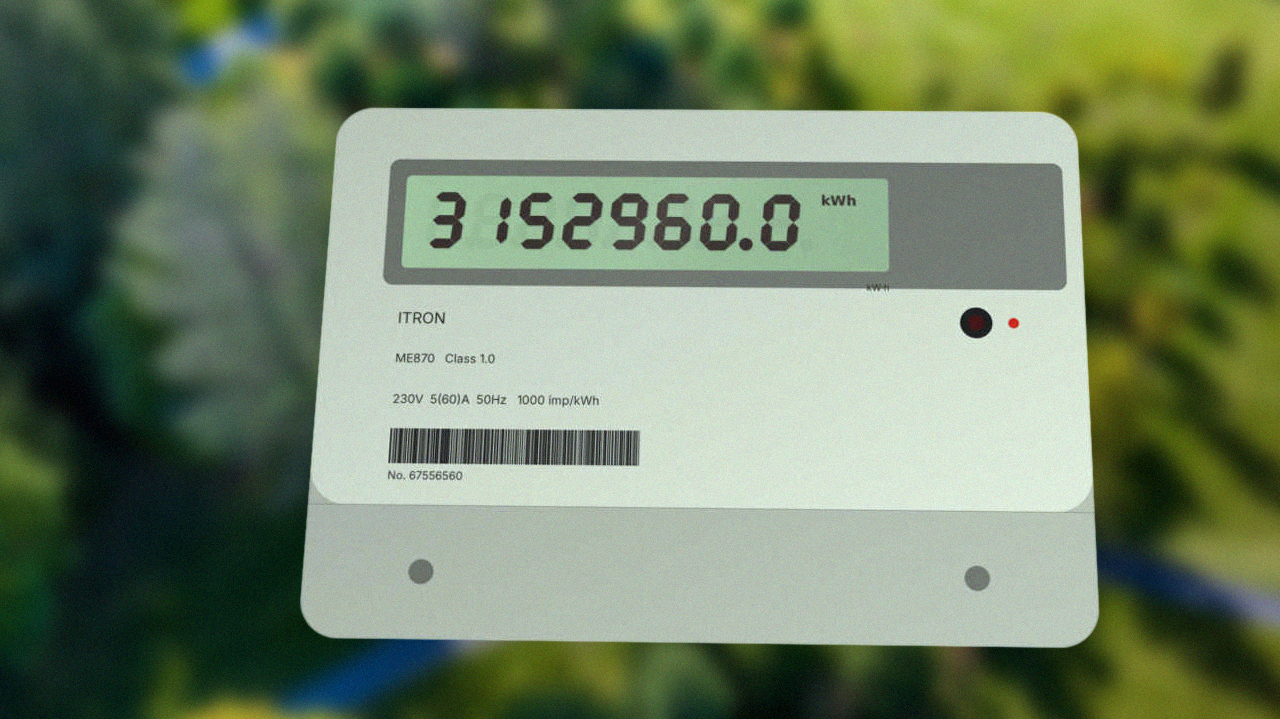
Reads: 3152960.0,kWh
